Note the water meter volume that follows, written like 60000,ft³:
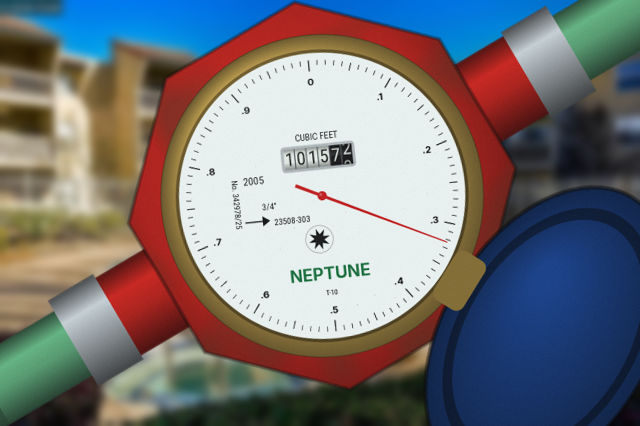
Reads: 101572.32,ft³
